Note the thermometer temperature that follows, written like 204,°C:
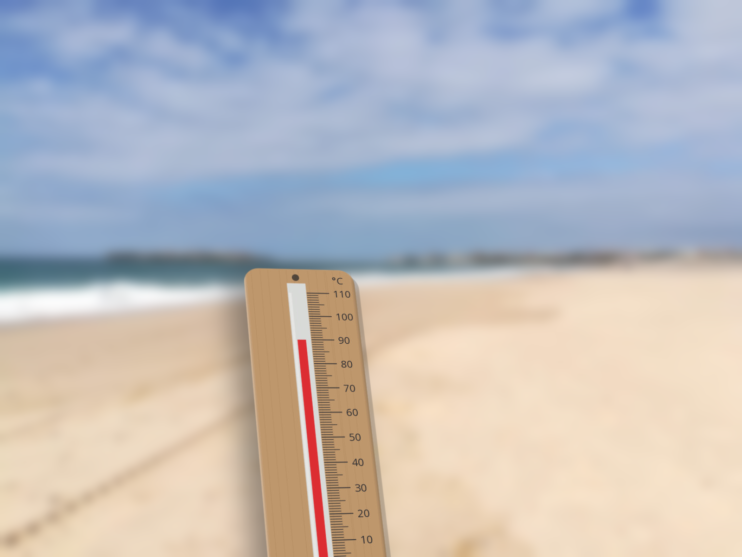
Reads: 90,°C
